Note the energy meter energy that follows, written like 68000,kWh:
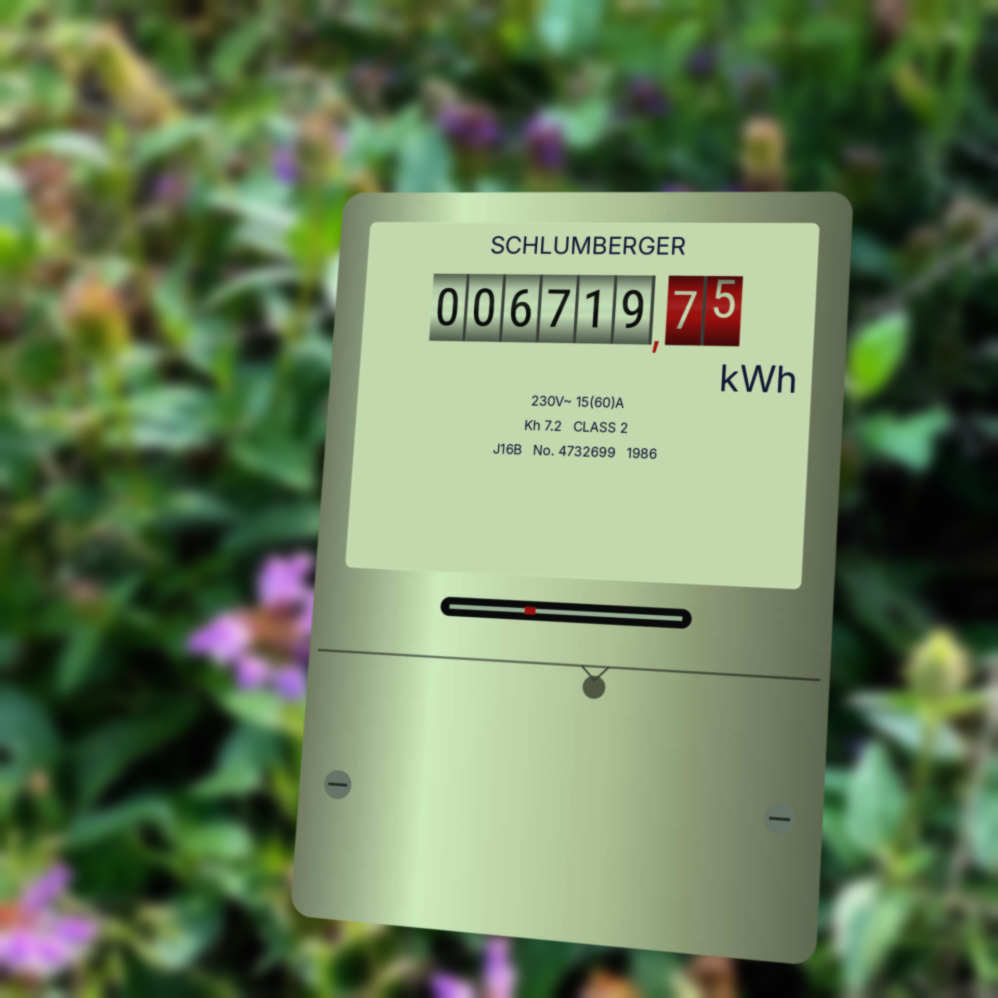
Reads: 6719.75,kWh
